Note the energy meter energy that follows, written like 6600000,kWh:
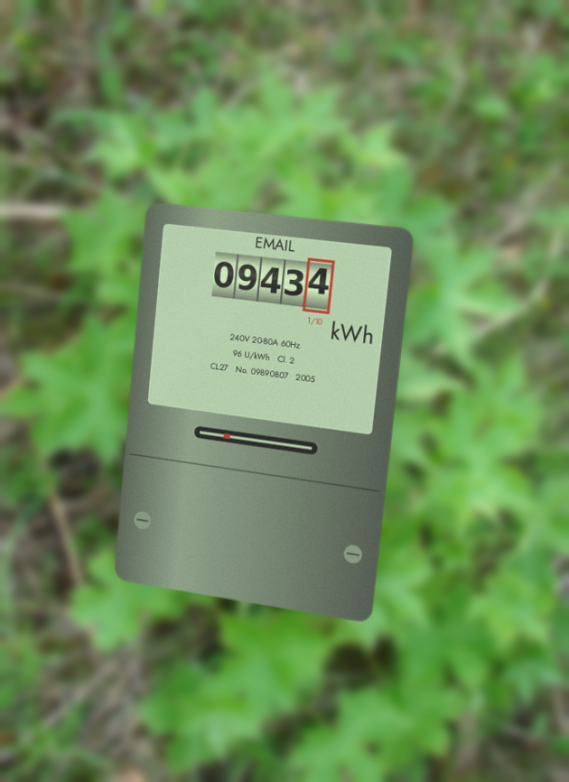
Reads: 943.4,kWh
